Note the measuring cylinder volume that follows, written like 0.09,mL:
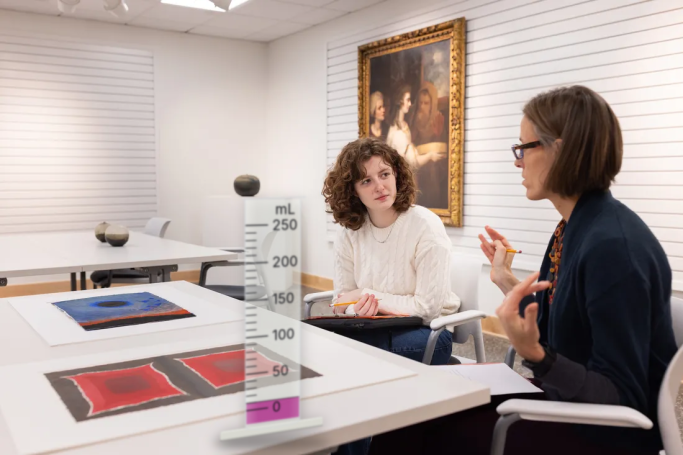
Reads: 10,mL
